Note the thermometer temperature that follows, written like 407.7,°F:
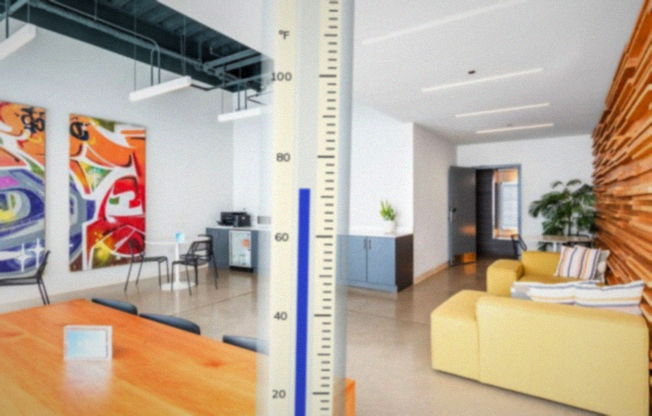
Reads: 72,°F
